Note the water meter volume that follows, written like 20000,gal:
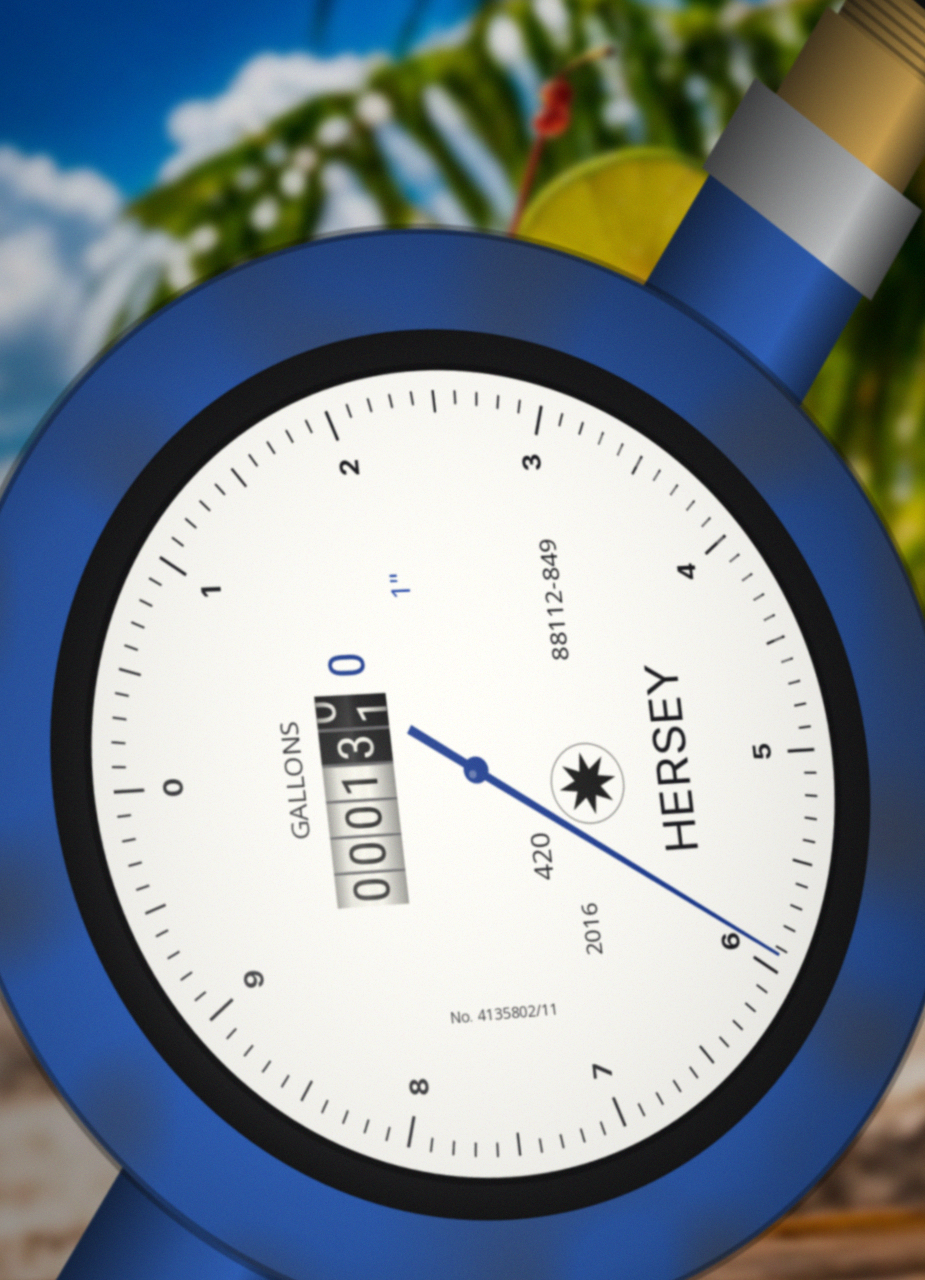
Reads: 1305.9,gal
